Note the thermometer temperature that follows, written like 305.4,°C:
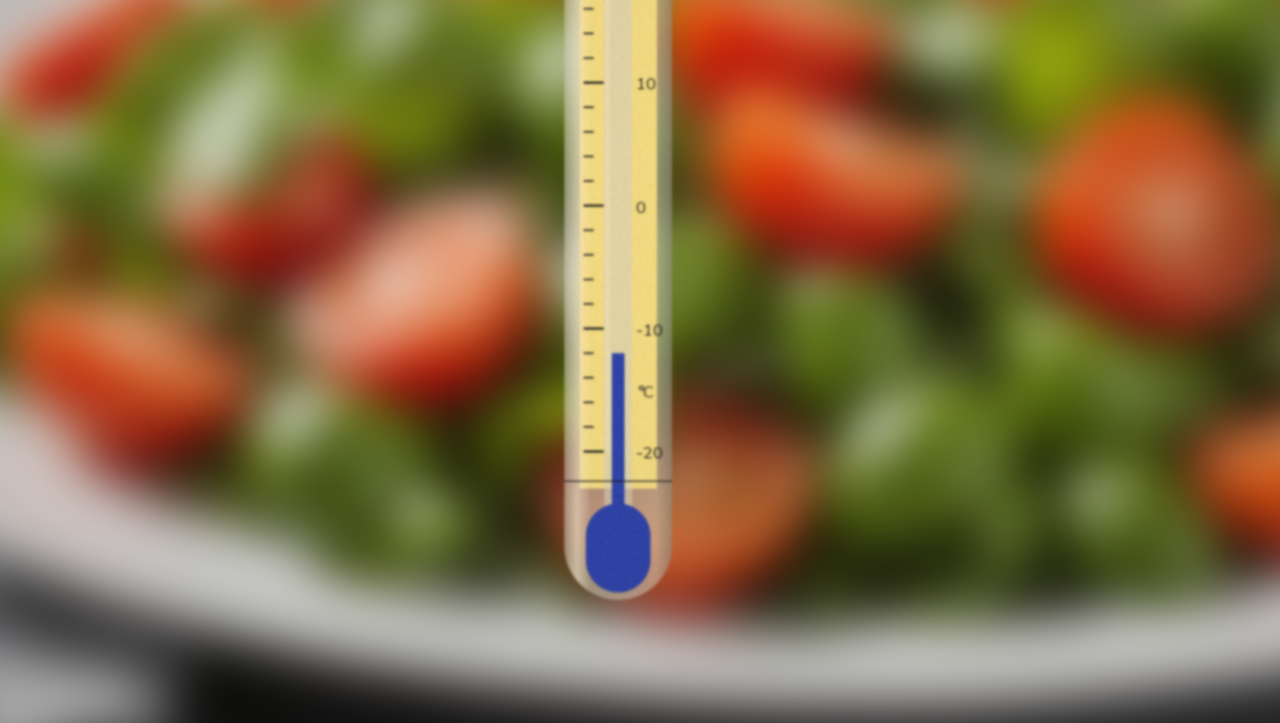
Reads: -12,°C
